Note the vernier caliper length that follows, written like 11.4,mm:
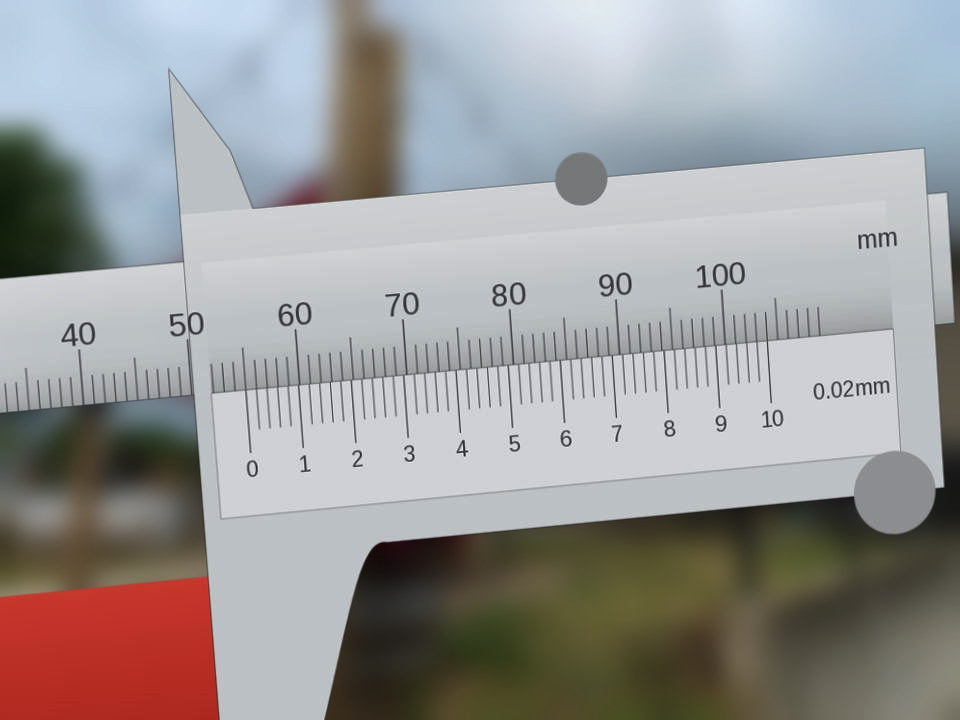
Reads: 55.0,mm
